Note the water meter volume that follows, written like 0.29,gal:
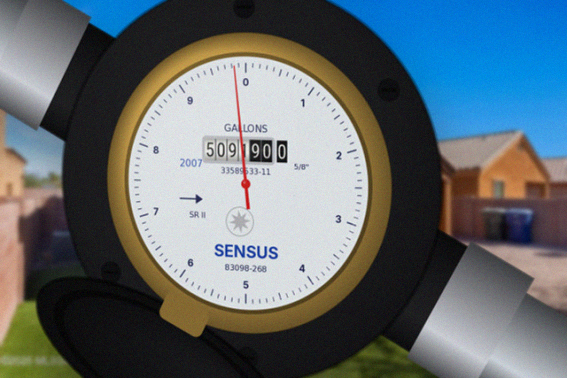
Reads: 5091899.8,gal
